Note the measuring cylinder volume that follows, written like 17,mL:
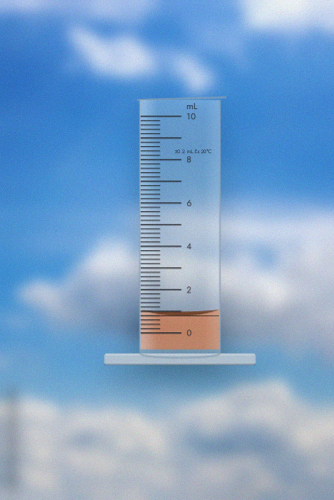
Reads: 0.8,mL
